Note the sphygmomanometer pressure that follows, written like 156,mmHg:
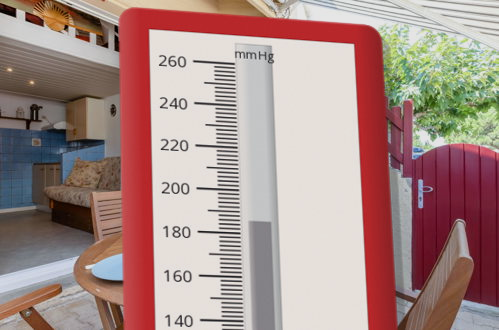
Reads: 186,mmHg
